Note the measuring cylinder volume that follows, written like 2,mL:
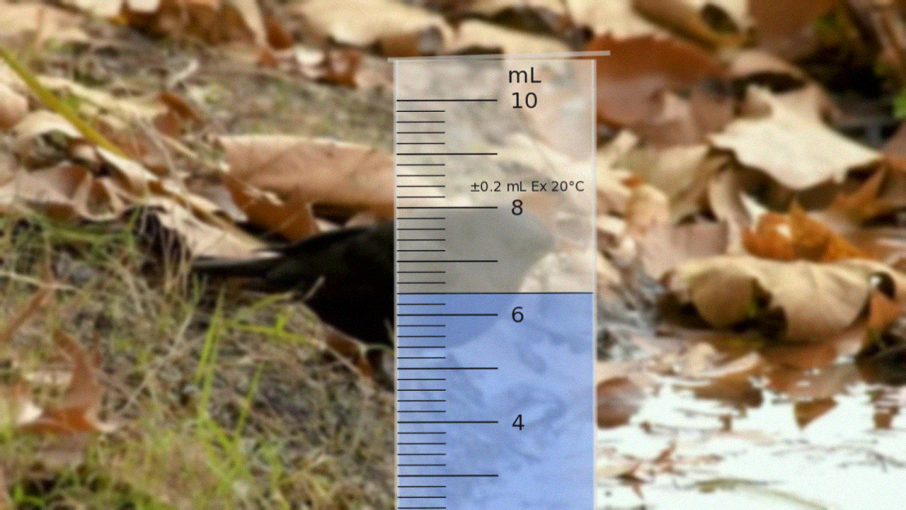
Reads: 6.4,mL
